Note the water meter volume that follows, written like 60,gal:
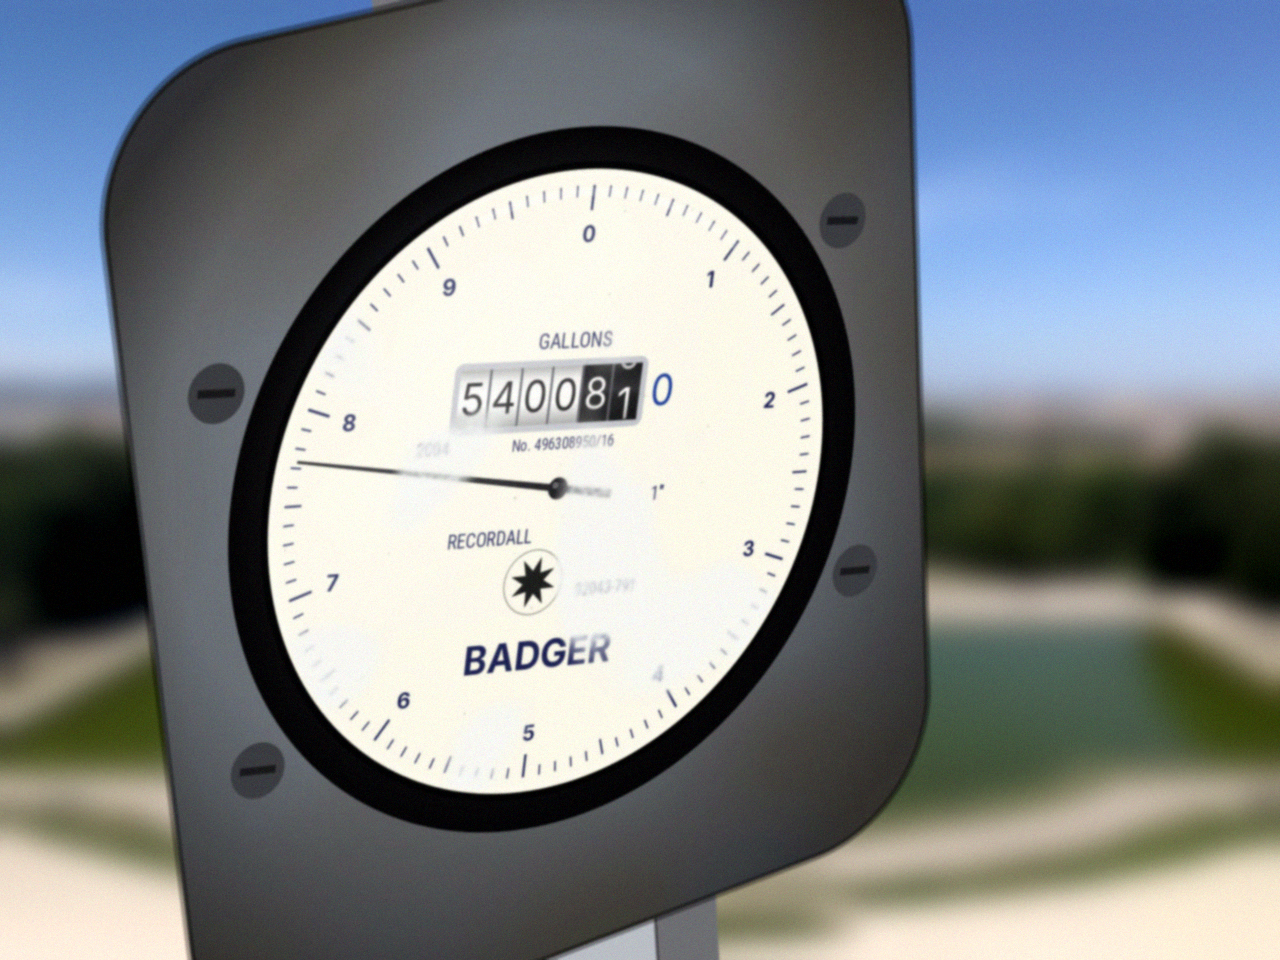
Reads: 5400807.7,gal
